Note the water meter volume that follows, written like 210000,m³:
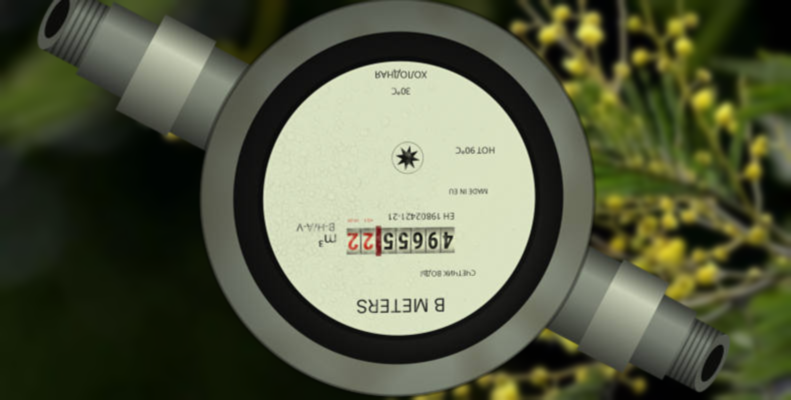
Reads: 49655.22,m³
